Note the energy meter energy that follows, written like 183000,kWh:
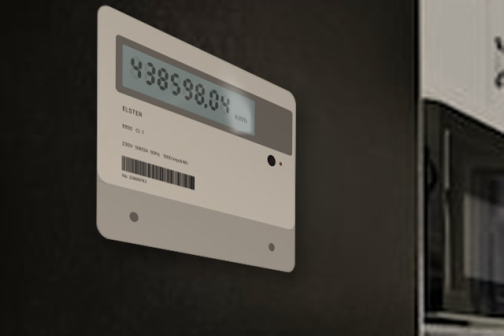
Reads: 438598.04,kWh
